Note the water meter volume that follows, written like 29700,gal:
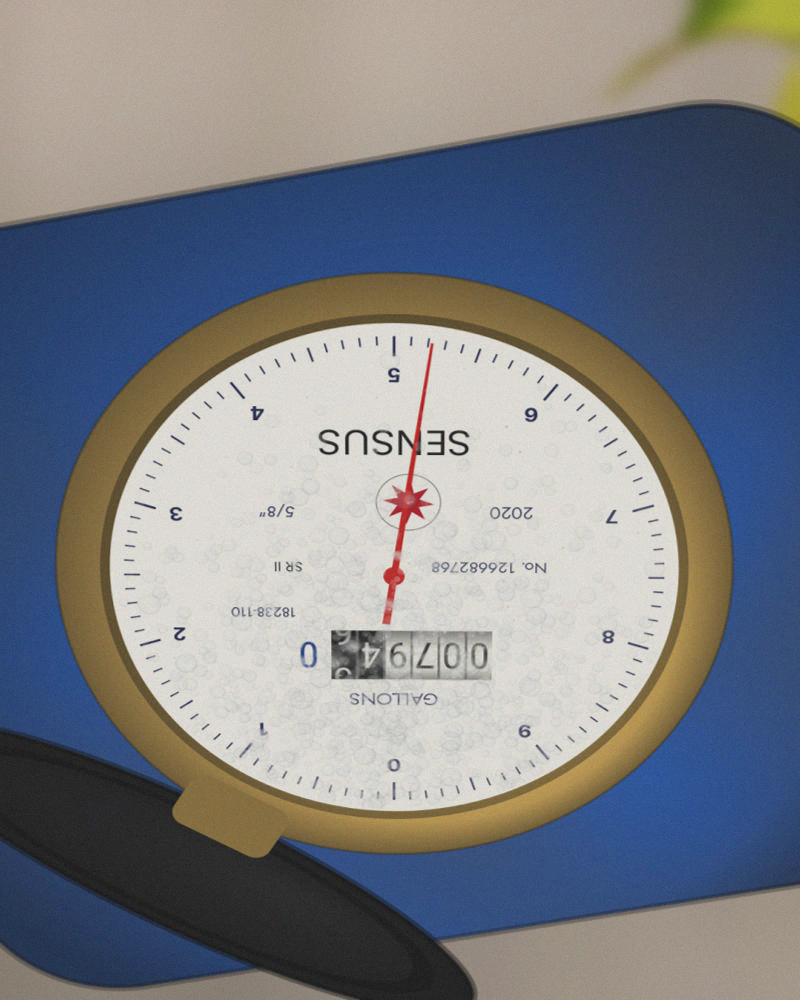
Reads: 79455.2,gal
